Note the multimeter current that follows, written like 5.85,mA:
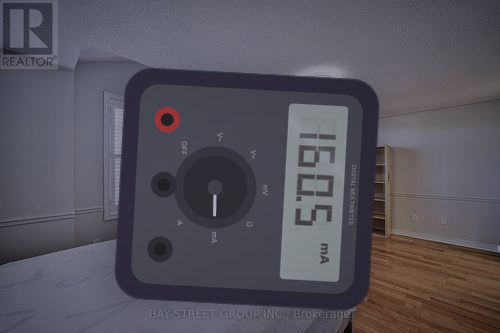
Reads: 160.5,mA
